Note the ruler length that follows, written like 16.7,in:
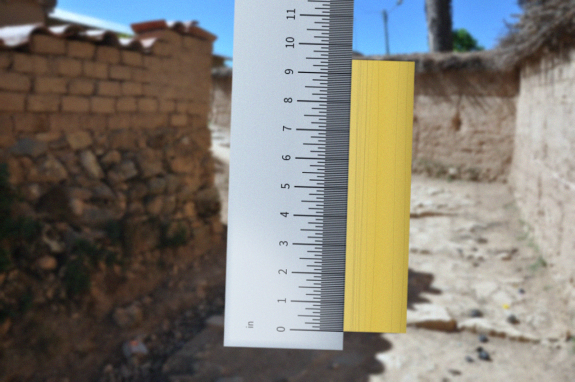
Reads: 9.5,in
